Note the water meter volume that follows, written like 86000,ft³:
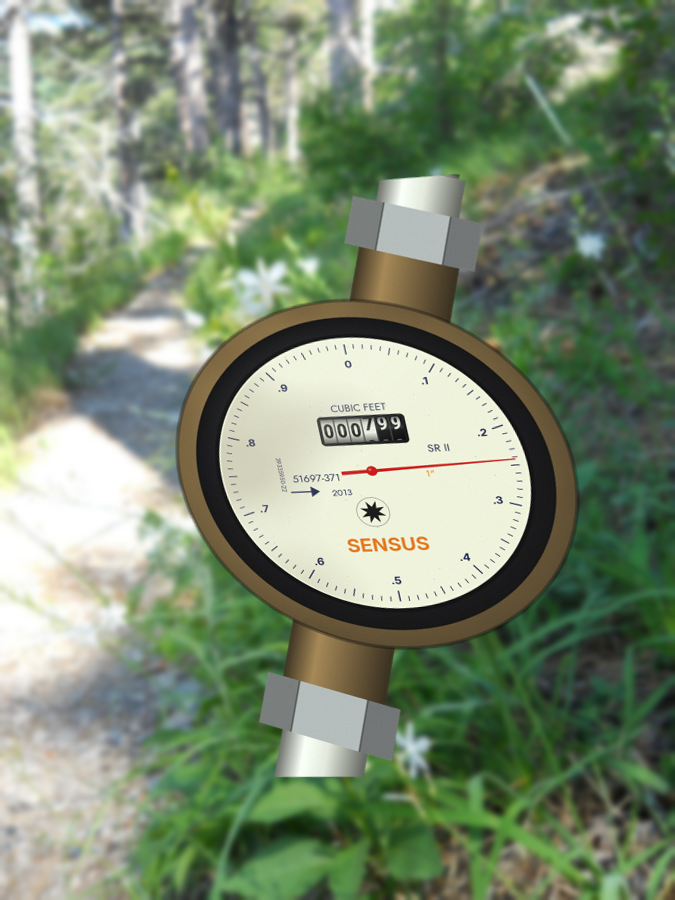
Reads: 799.24,ft³
